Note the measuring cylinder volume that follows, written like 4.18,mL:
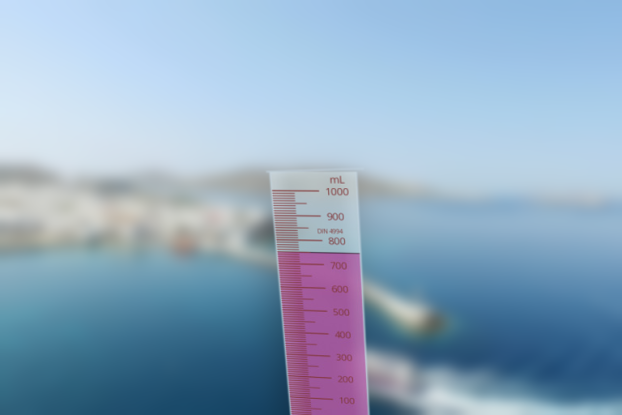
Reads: 750,mL
